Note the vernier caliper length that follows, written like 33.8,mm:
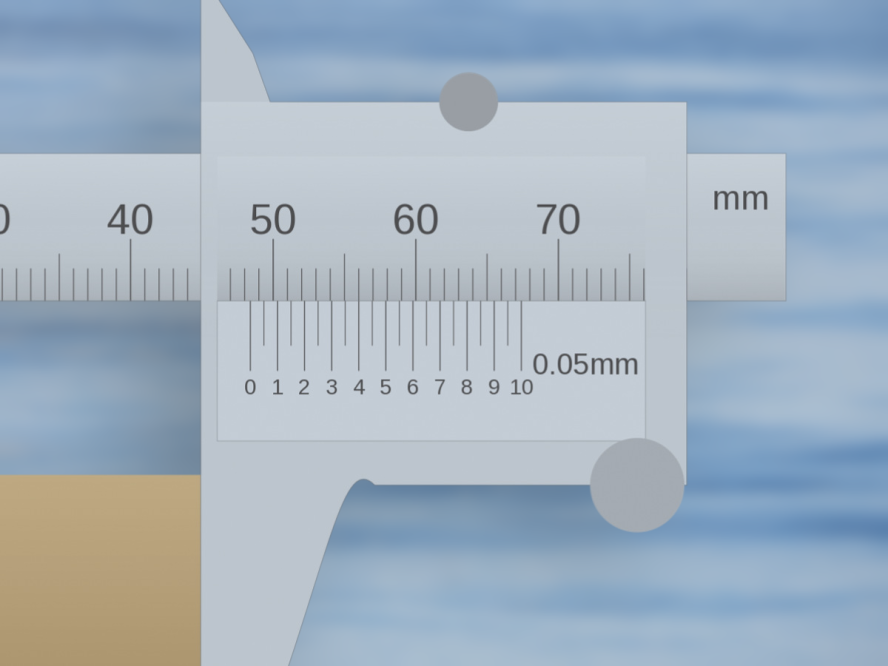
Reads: 48.4,mm
